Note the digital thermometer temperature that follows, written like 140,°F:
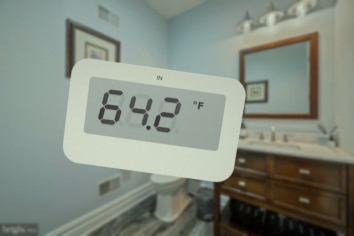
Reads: 64.2,°F
